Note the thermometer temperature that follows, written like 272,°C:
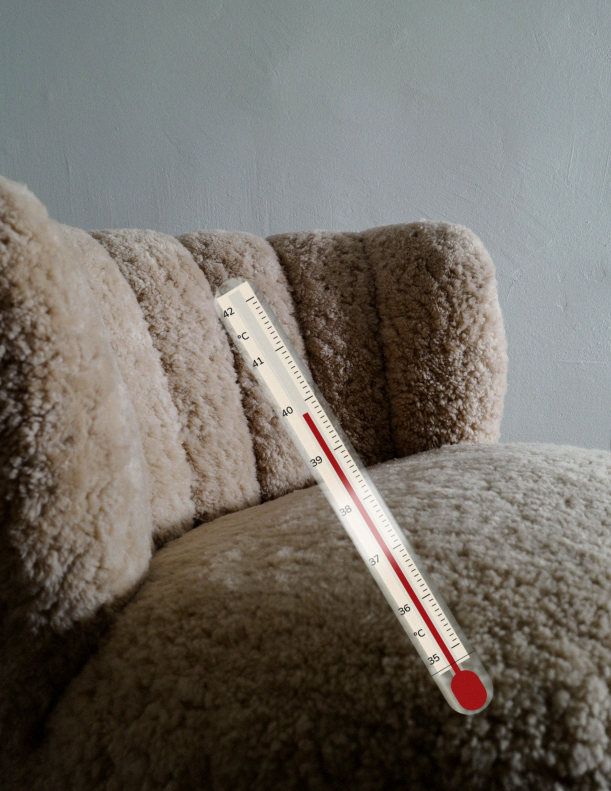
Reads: 39.8,°C
